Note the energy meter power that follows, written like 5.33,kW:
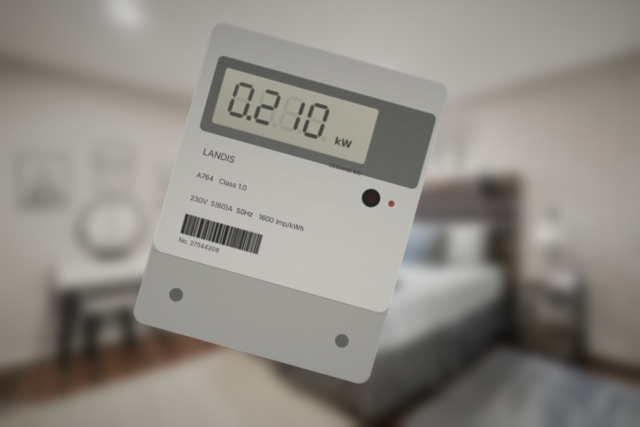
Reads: 0.210,kW
